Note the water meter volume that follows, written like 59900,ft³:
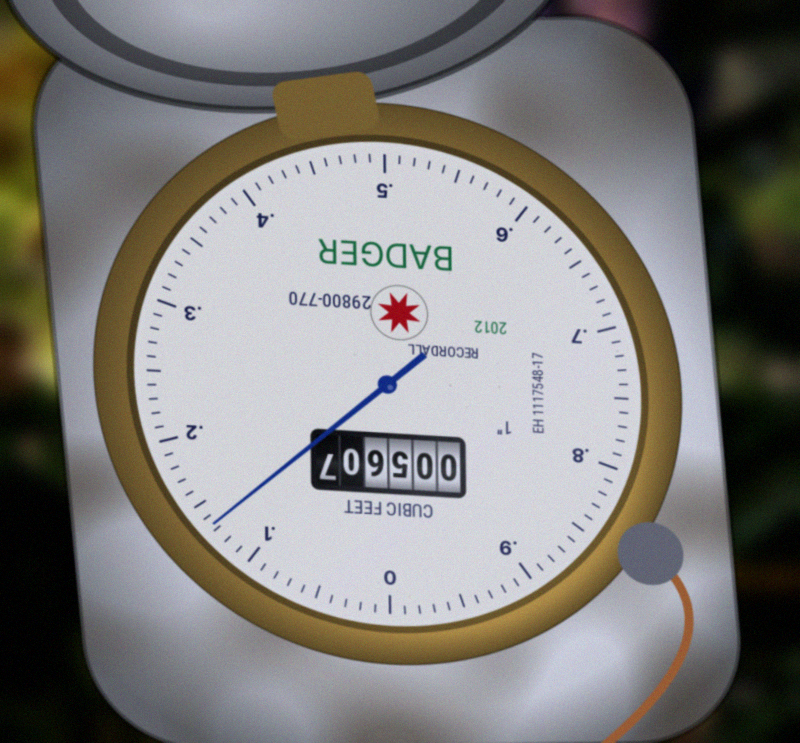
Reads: 5607.13,ft³
